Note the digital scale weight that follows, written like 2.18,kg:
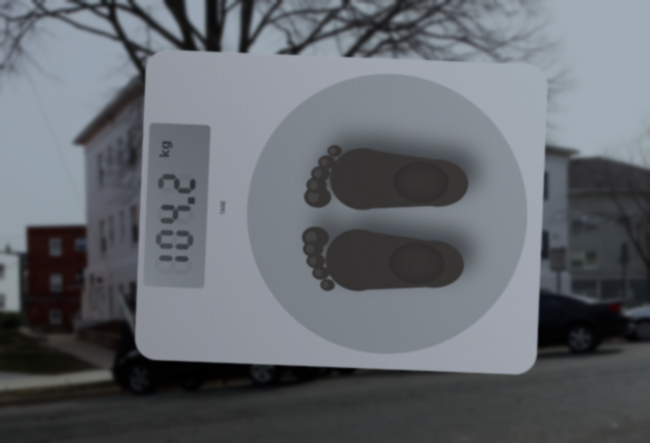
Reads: 104.2,kg
